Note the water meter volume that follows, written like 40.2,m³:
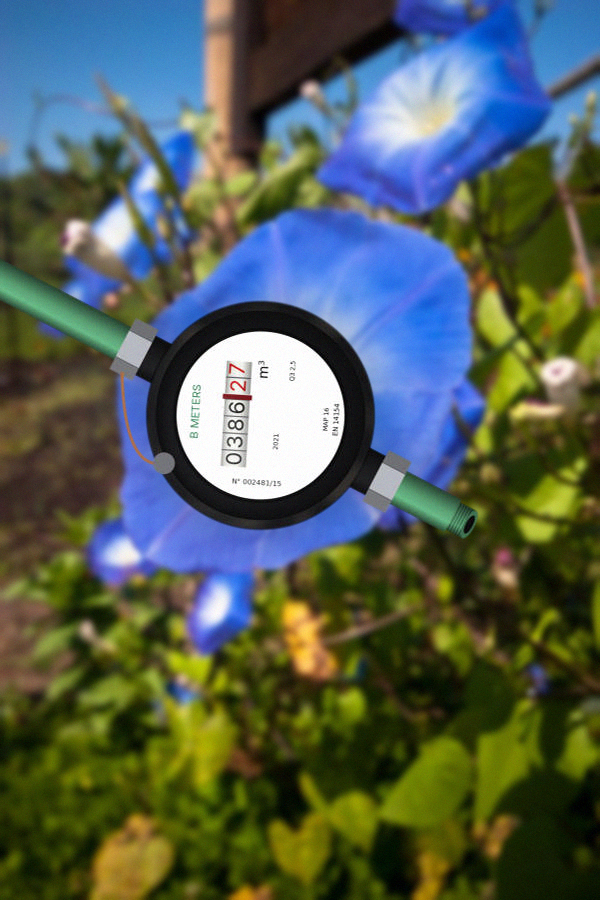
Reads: 386.27,m³
